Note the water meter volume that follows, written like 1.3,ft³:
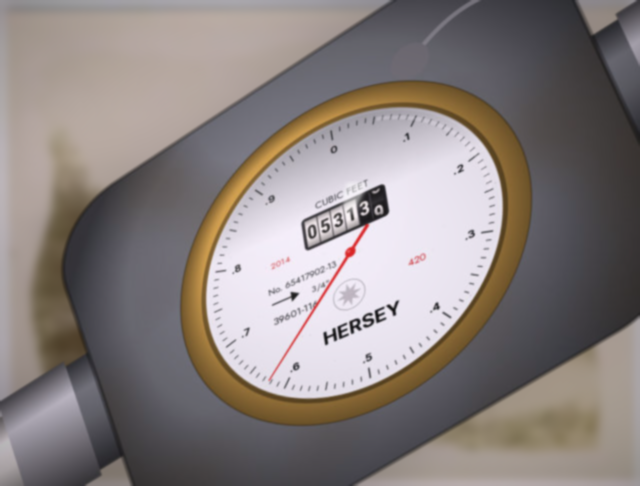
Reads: 53138.62,ft³
